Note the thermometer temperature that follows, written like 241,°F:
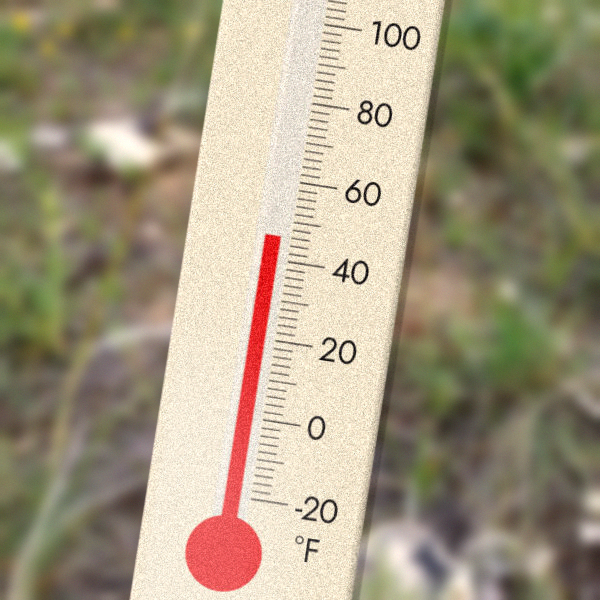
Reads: 46,°F
